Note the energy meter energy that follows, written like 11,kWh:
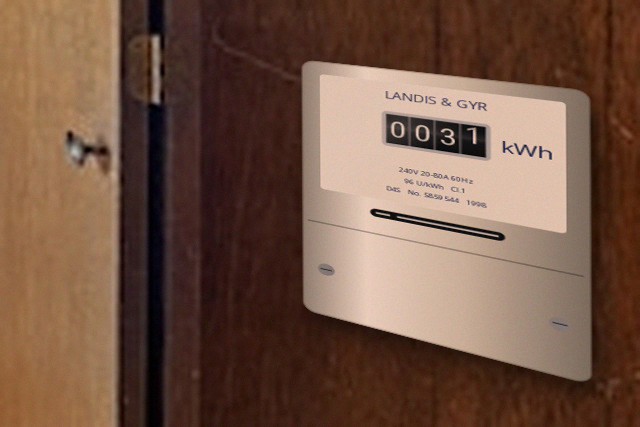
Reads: 31,kWh
